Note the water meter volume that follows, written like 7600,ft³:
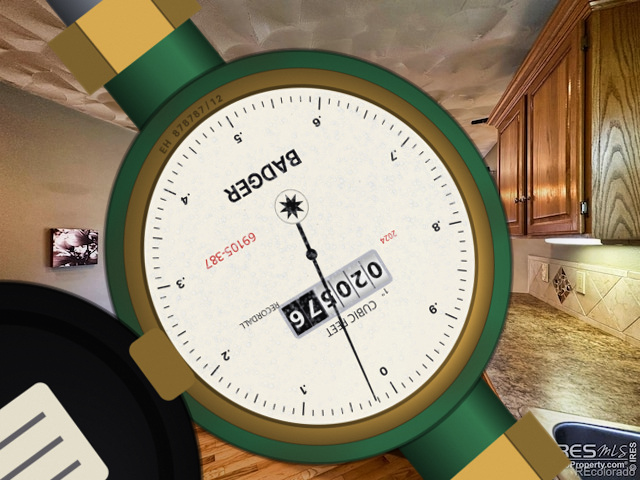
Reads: 20576.02,ft³
